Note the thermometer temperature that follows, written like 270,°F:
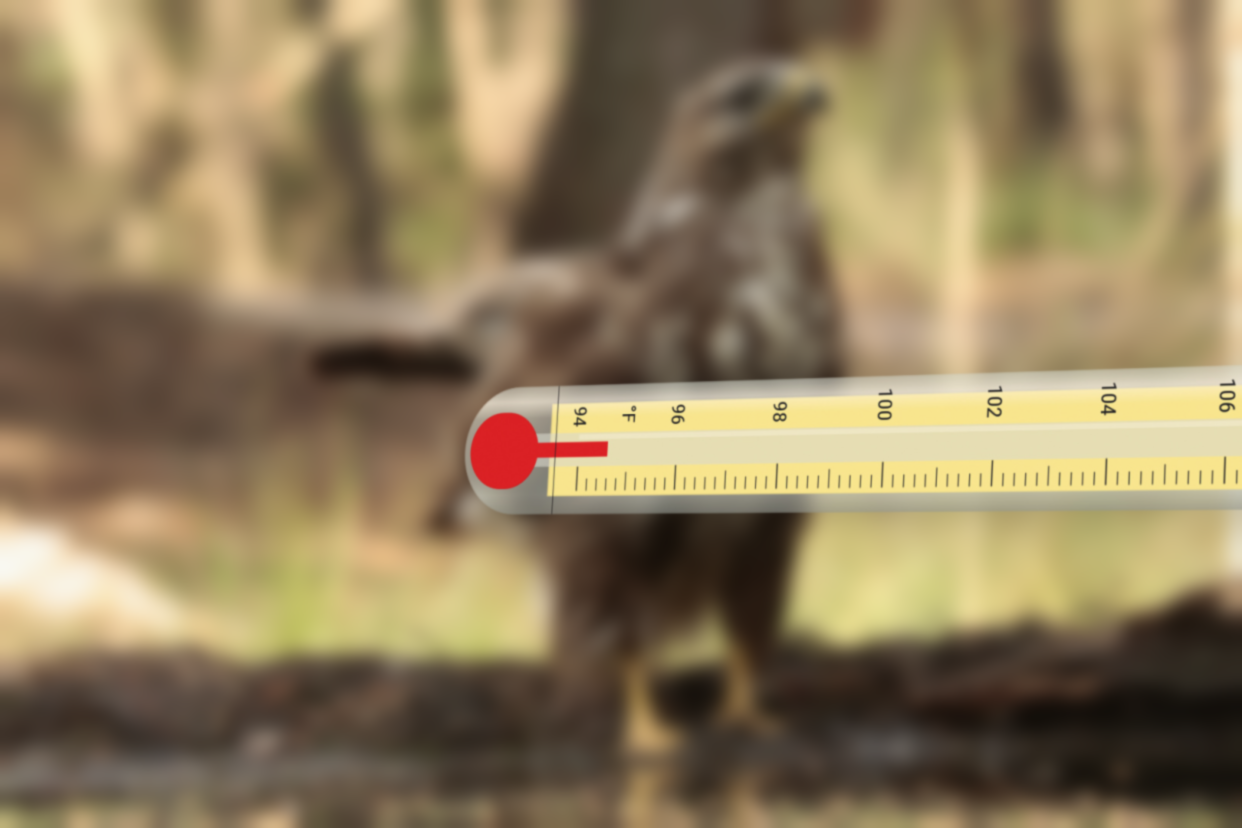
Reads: 94.6,°F
